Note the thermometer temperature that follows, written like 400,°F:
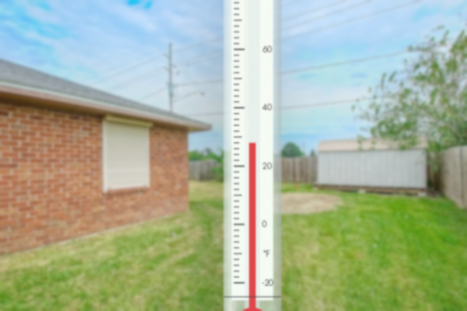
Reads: 28,°F
